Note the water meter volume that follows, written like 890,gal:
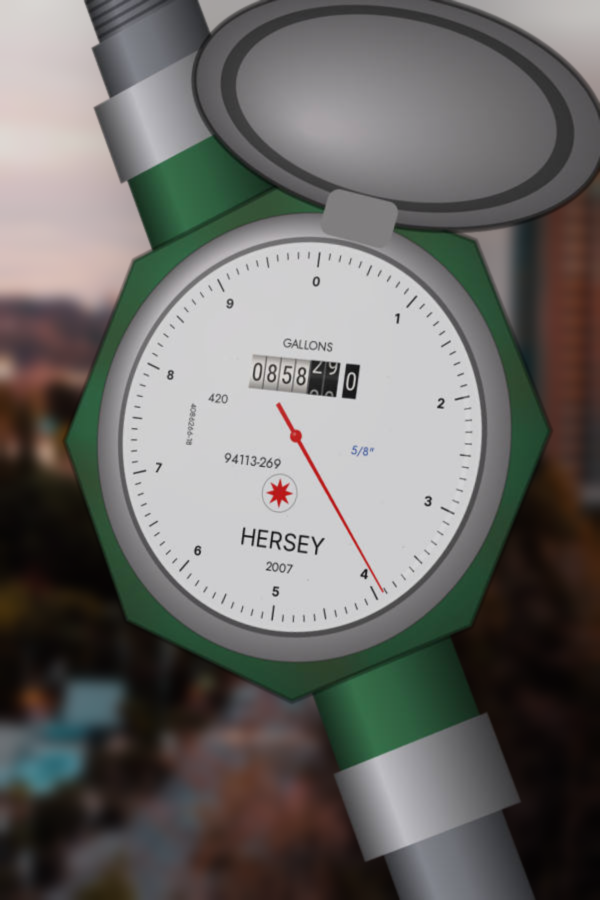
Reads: 858293.9,gal
